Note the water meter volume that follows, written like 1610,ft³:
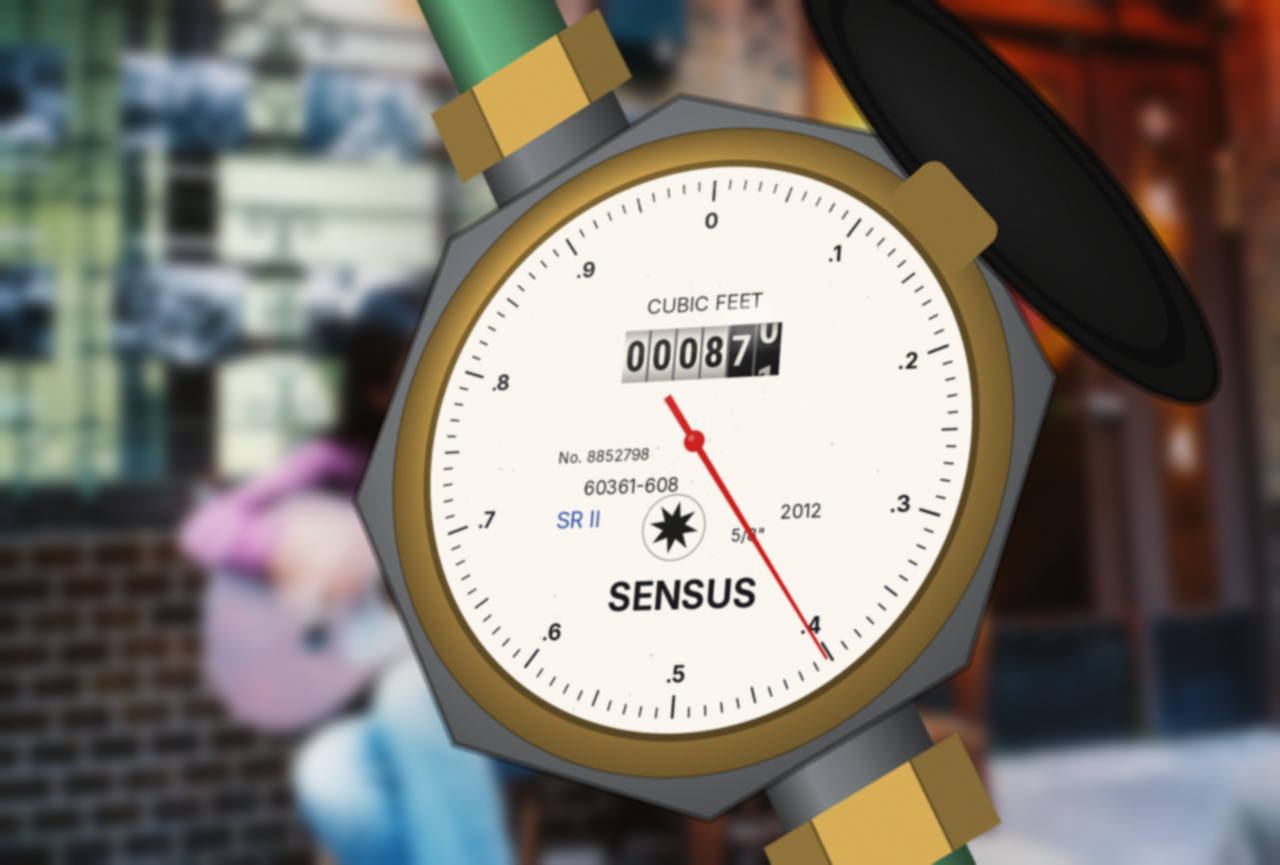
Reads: 870.40,ft³
